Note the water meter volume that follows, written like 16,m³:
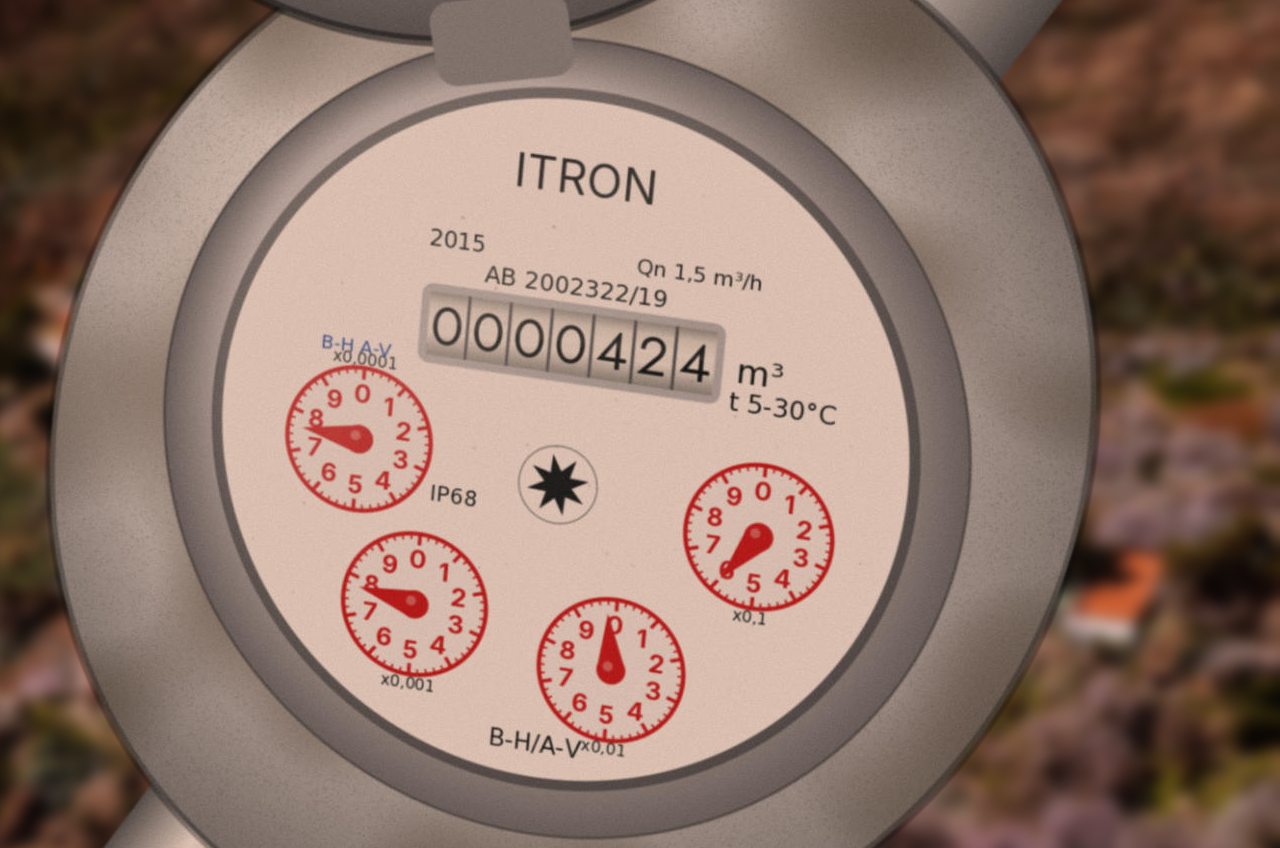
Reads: 424.5977,m³
